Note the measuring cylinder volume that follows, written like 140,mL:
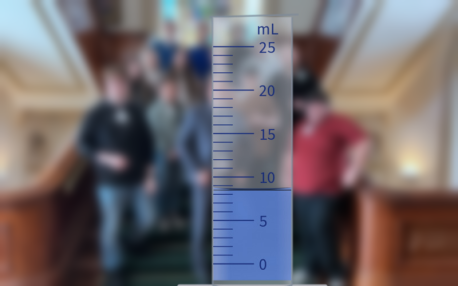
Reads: 8.5,mL
